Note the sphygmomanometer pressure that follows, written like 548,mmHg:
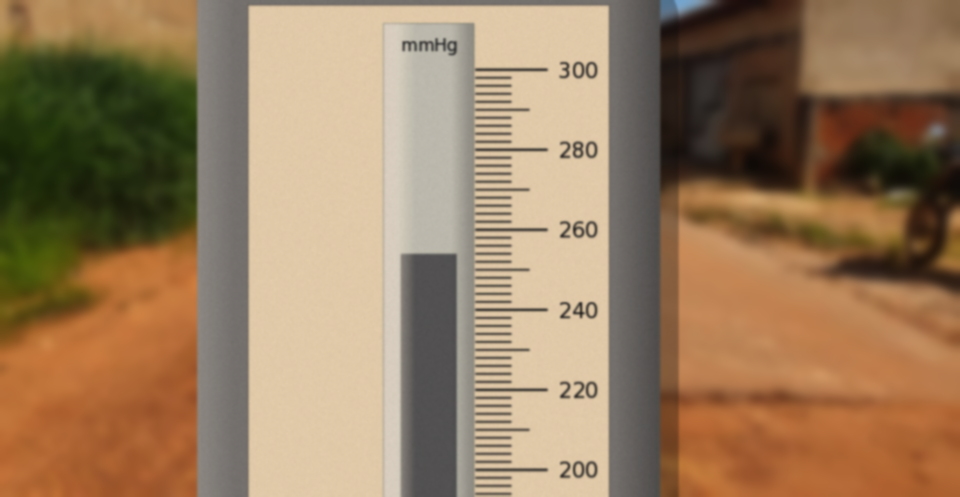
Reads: 254,mmHg
